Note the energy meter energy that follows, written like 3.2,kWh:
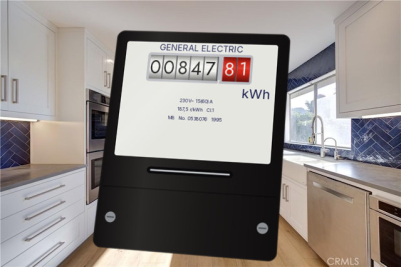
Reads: 847.81,kWh
